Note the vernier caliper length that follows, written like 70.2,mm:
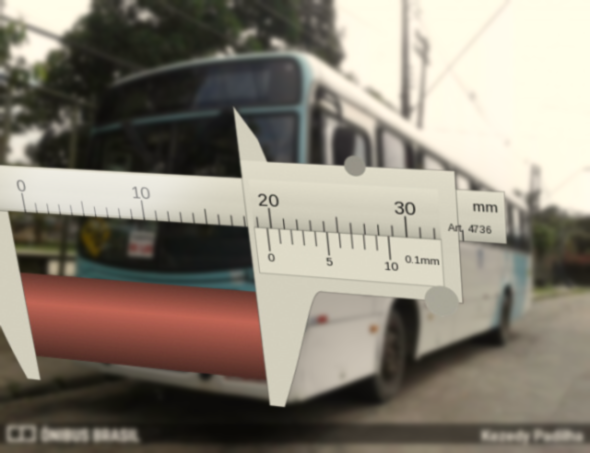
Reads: 19.7,mm
